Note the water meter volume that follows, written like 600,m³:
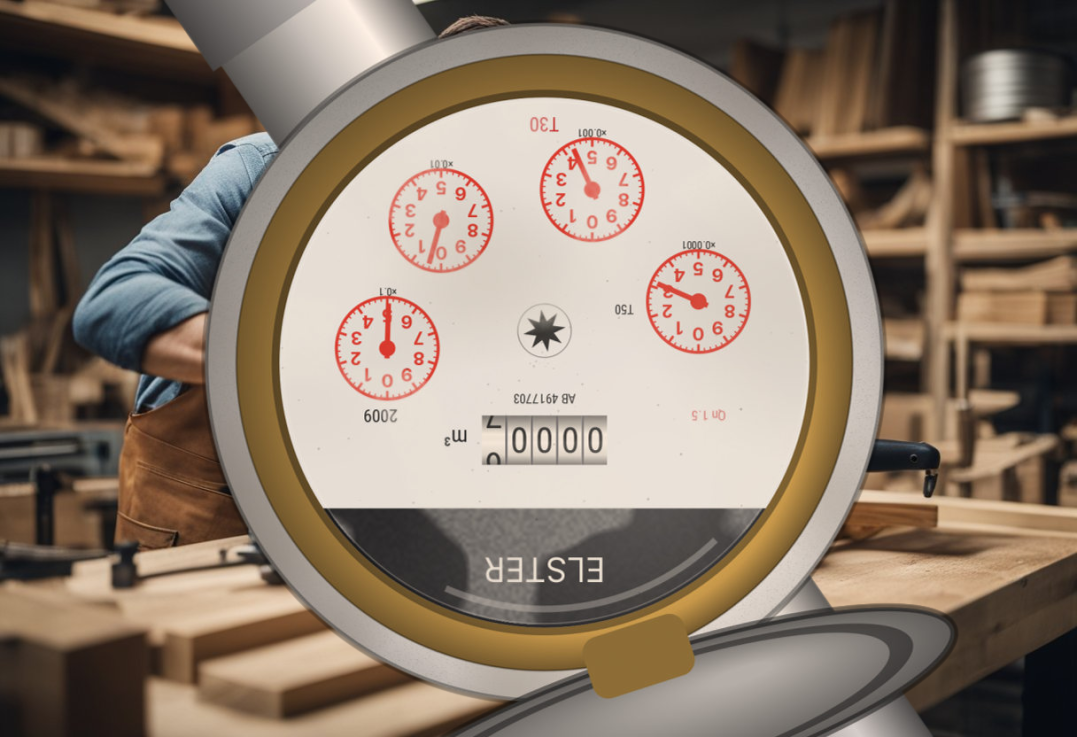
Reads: 6.5043,m³
